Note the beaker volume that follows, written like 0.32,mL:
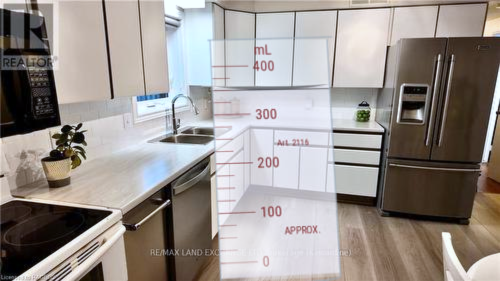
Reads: 350,mL
